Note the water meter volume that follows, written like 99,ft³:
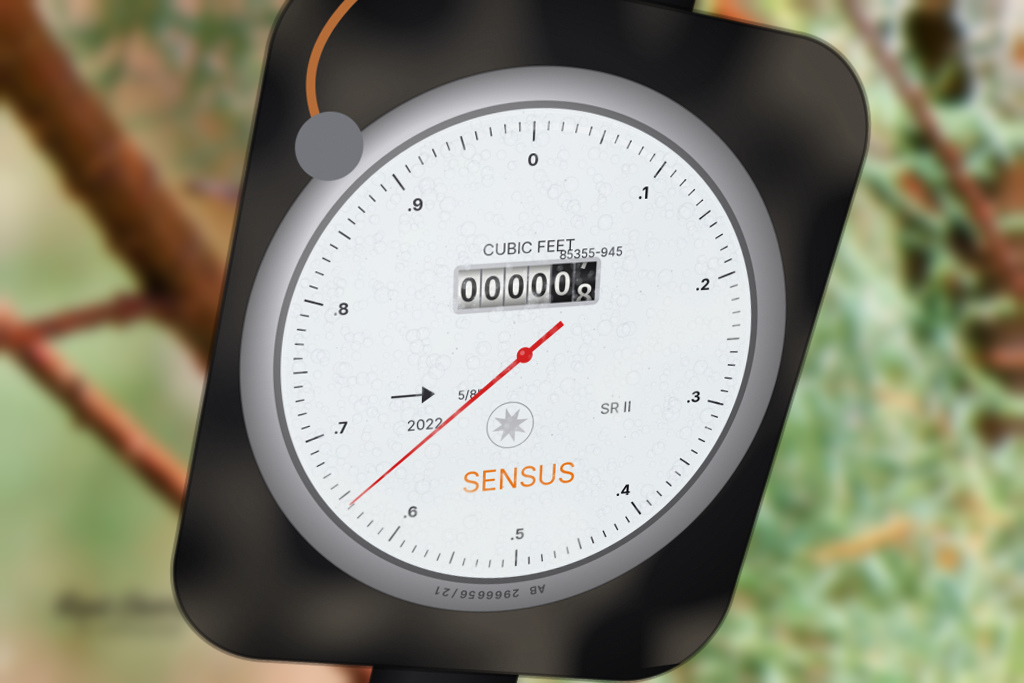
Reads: 7.64,ft³
